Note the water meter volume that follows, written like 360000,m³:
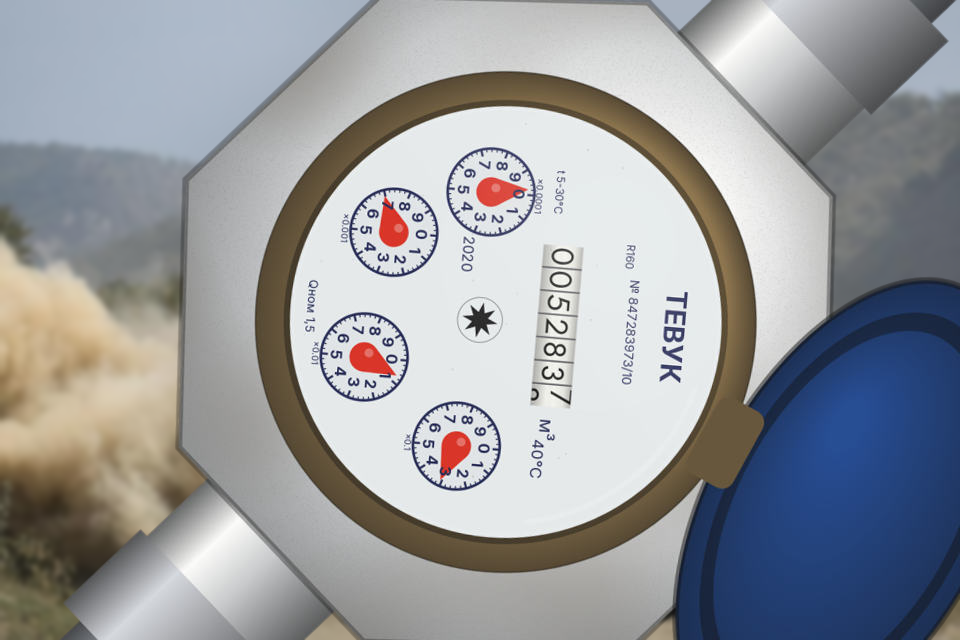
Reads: 52837.3069,m³
